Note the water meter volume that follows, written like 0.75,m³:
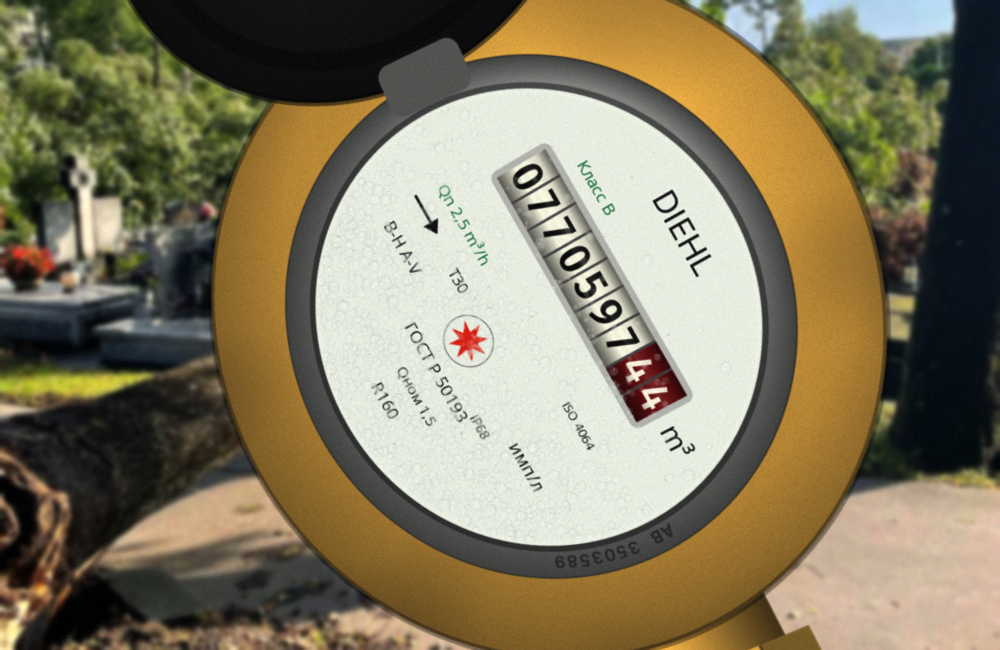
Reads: 770597.44,m³
